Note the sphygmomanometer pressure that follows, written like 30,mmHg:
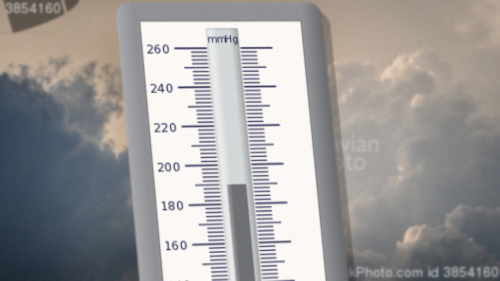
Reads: 190,mmHg
